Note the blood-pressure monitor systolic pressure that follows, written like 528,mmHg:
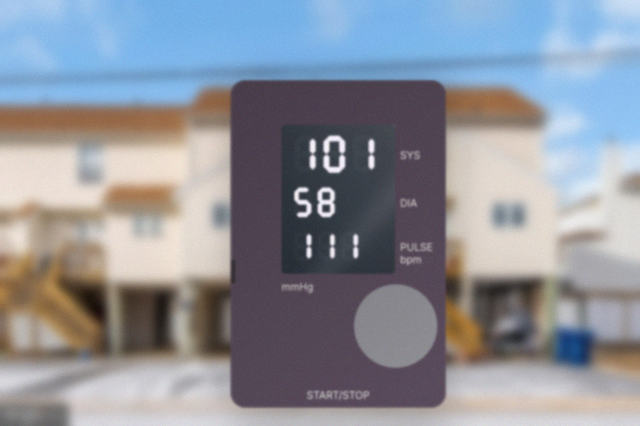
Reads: 101,mmHg
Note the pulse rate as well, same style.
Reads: 111,bpm
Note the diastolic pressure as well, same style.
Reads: 58,mmHg
